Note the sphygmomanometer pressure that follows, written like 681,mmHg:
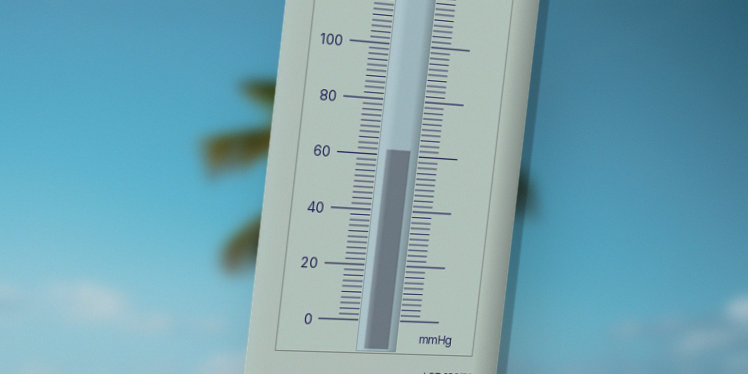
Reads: 62,mmHg
